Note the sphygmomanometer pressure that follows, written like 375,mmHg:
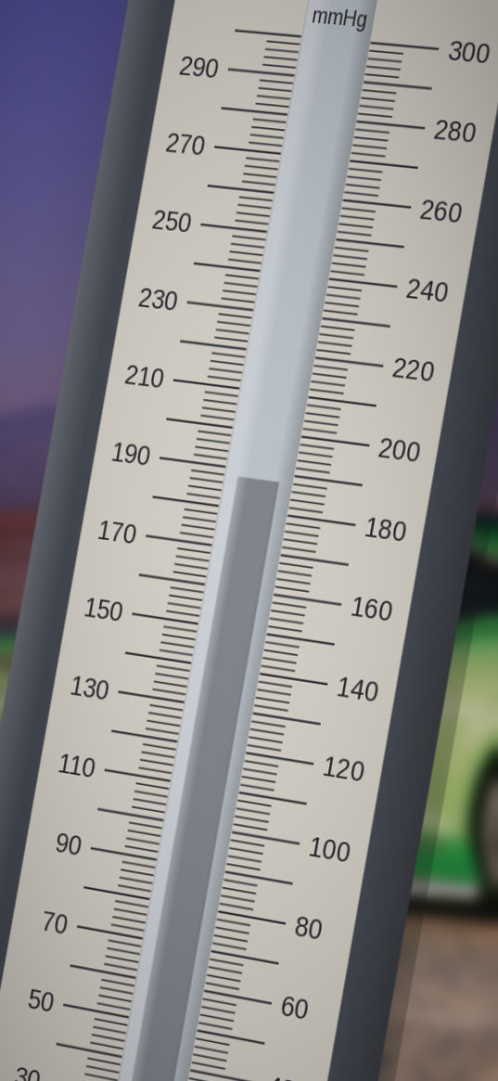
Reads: 188,mmHg
